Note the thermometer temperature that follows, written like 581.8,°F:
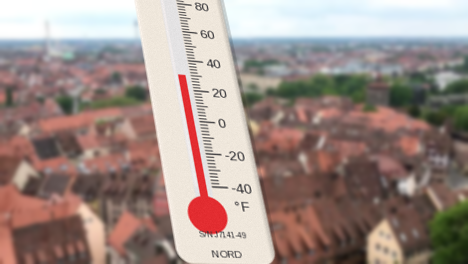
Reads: 30,°F
